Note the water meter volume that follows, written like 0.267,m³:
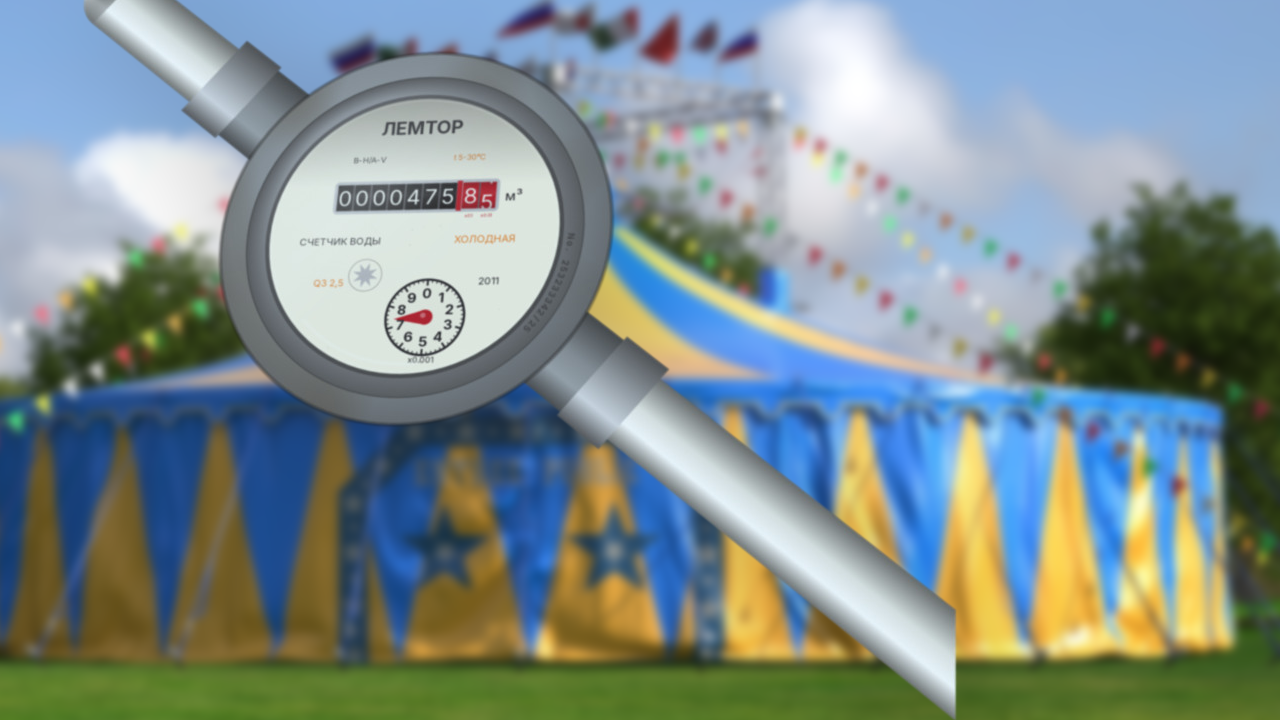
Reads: 475.847,m³
